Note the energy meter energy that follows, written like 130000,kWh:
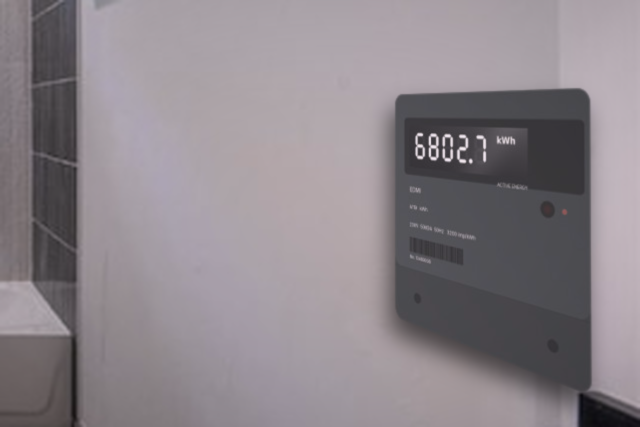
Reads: 6802.7,kWh
